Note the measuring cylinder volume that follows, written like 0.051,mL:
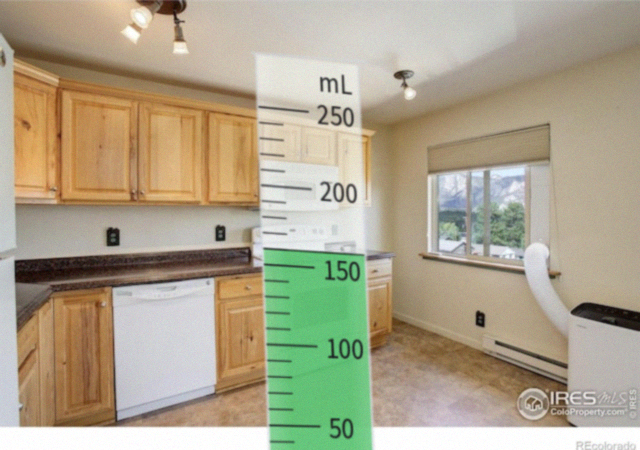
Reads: 160,mL
